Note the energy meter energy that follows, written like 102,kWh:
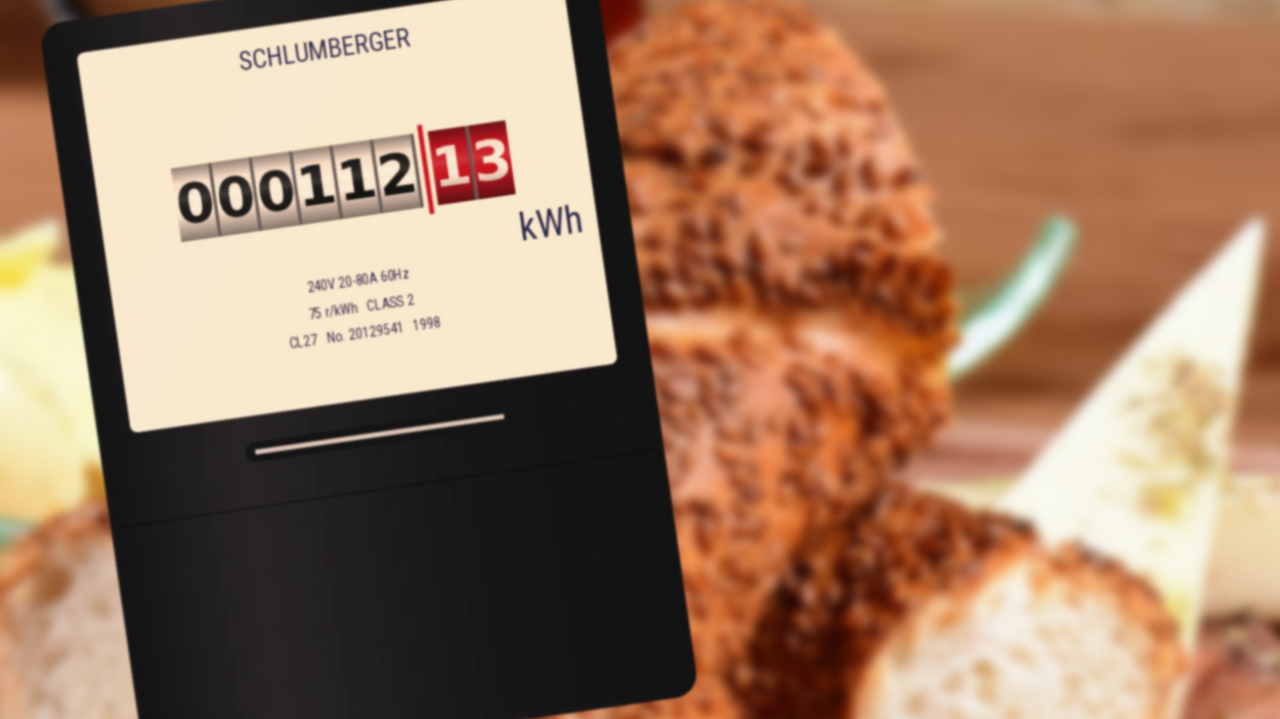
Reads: 112.13,kWh
